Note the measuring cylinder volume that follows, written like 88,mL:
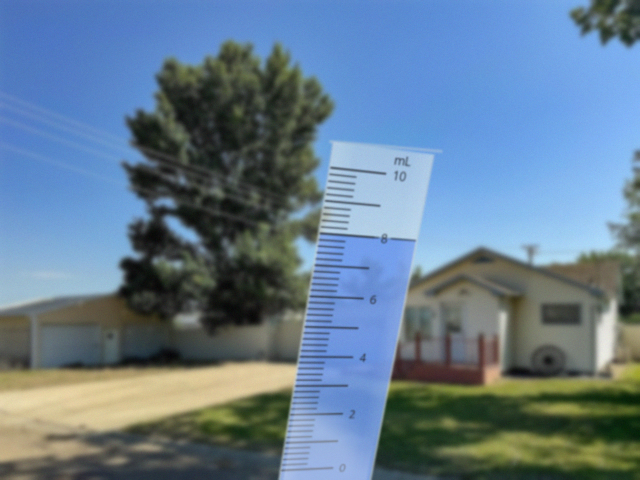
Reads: 8,mL
